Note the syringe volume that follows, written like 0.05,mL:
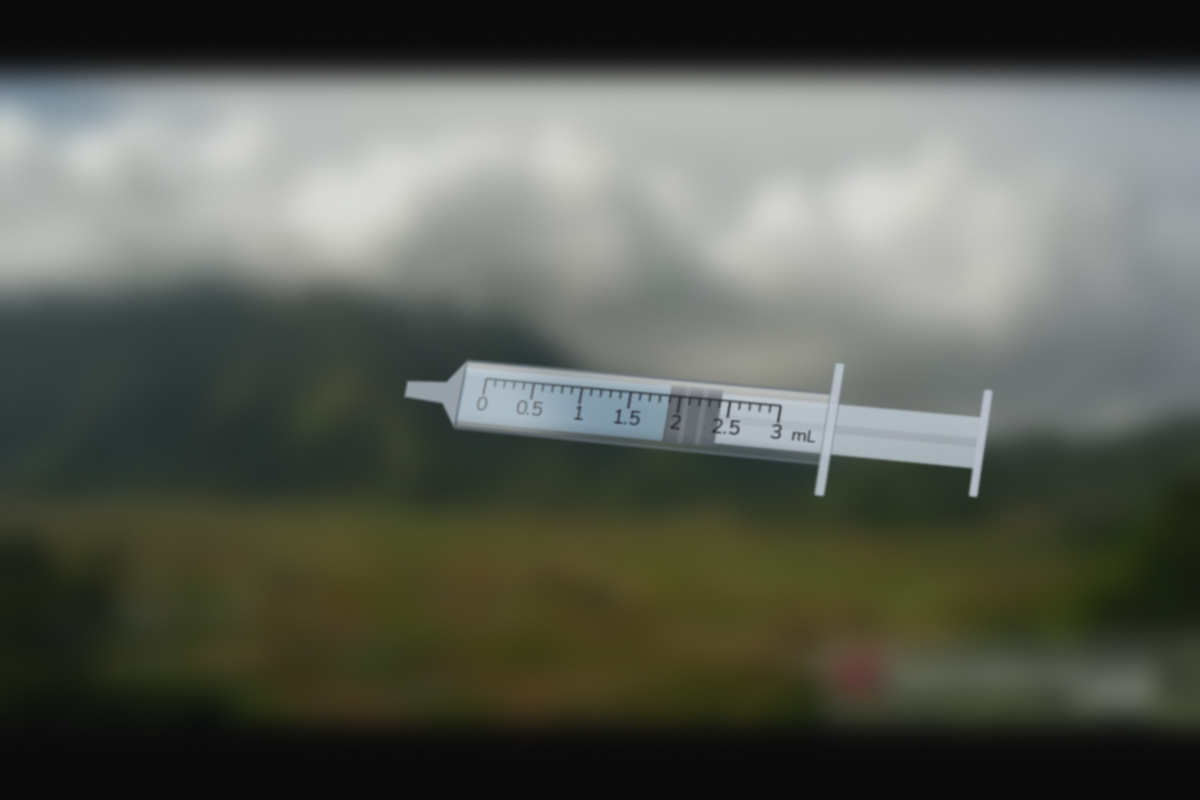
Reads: 1.9,mL
